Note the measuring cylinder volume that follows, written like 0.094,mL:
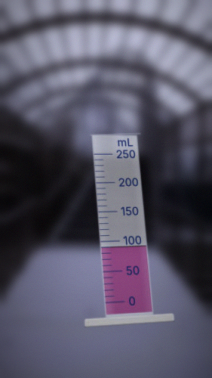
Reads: 90,mL
